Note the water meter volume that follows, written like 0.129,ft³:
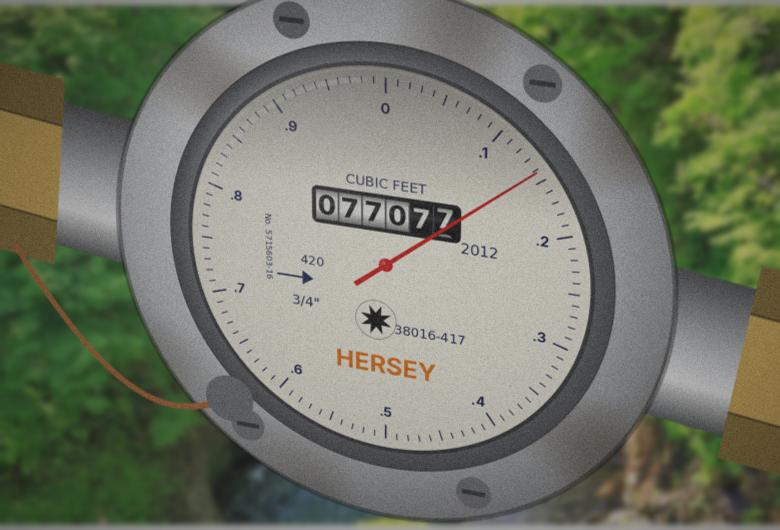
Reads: 77077.14,ft³
